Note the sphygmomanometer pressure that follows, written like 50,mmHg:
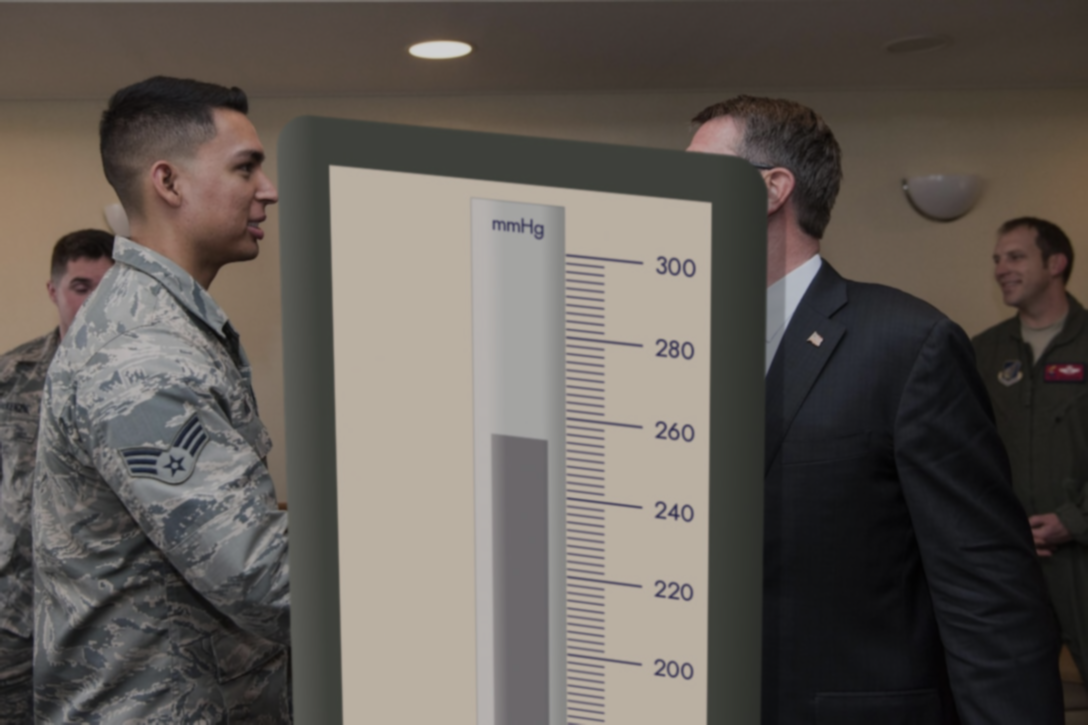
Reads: 254,mmHg
